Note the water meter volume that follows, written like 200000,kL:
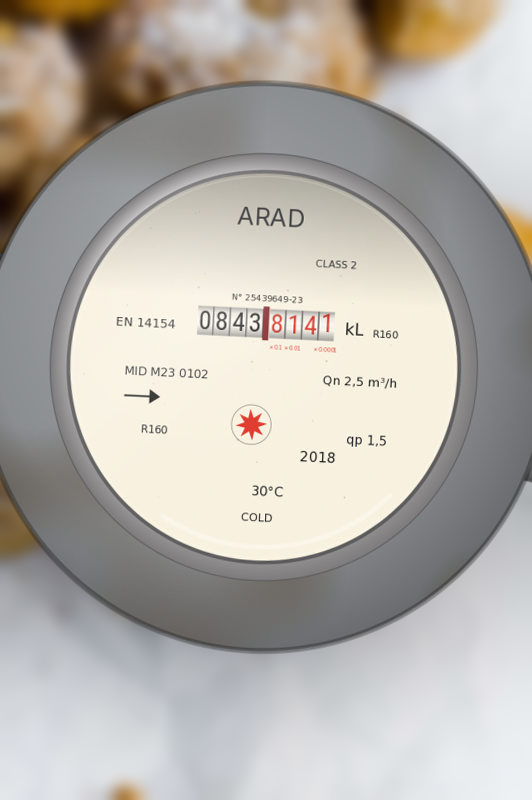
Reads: 843.8141,kL
